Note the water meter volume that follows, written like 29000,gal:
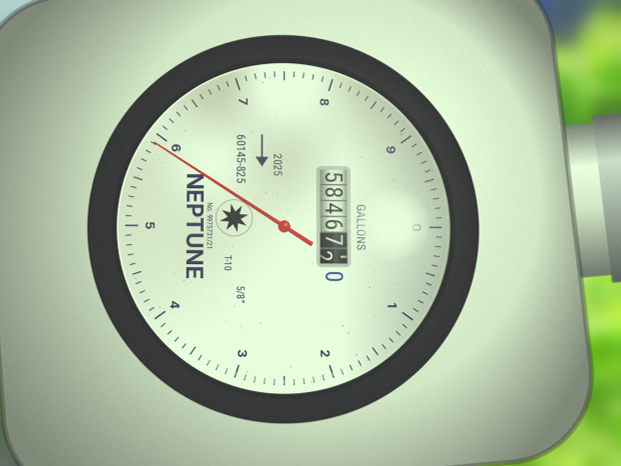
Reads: 5846715.9,gal
